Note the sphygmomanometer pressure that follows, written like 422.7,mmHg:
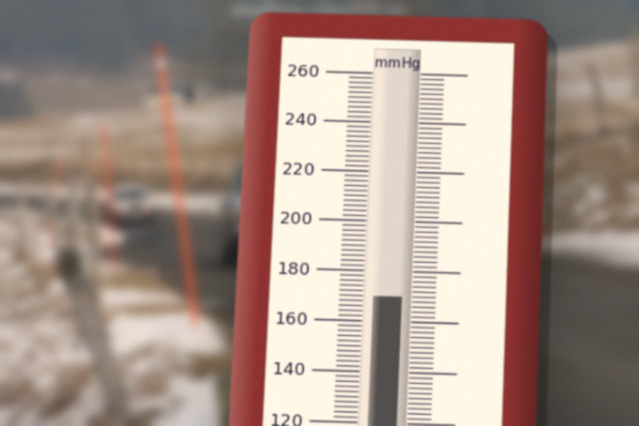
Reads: 170,mmHg
